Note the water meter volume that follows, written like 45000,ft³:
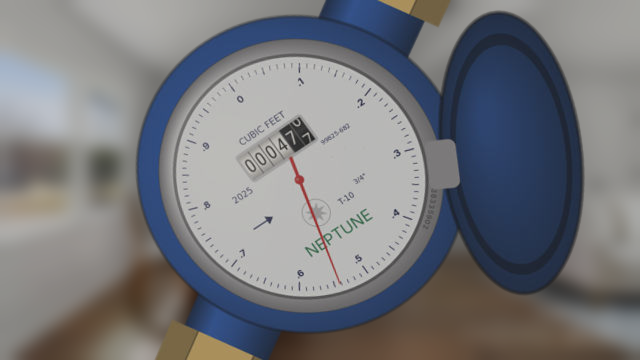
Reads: 476.54,ft³
